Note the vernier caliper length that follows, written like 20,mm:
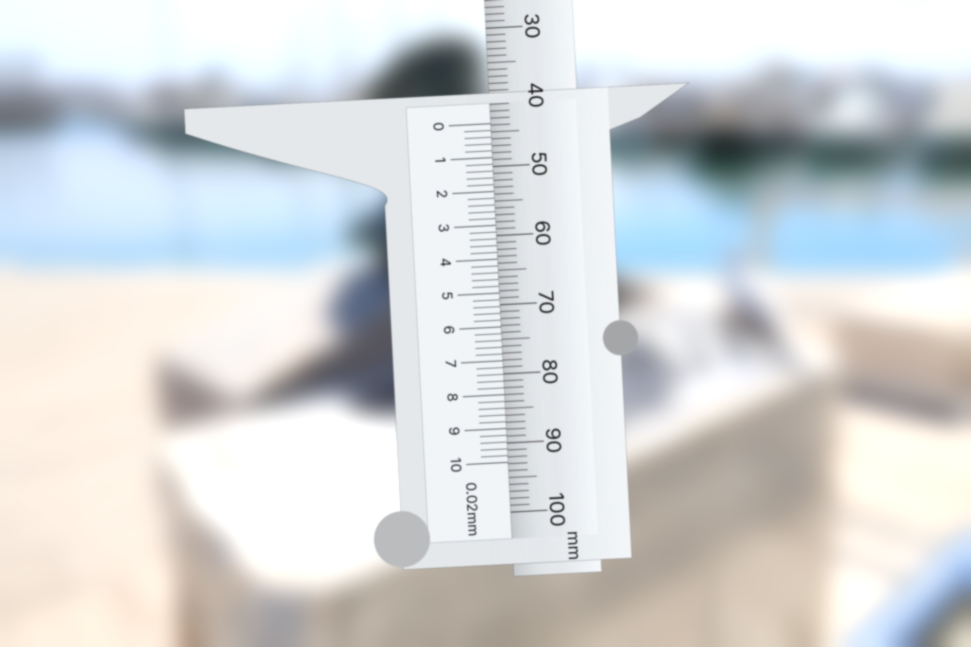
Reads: 43.8,mm
